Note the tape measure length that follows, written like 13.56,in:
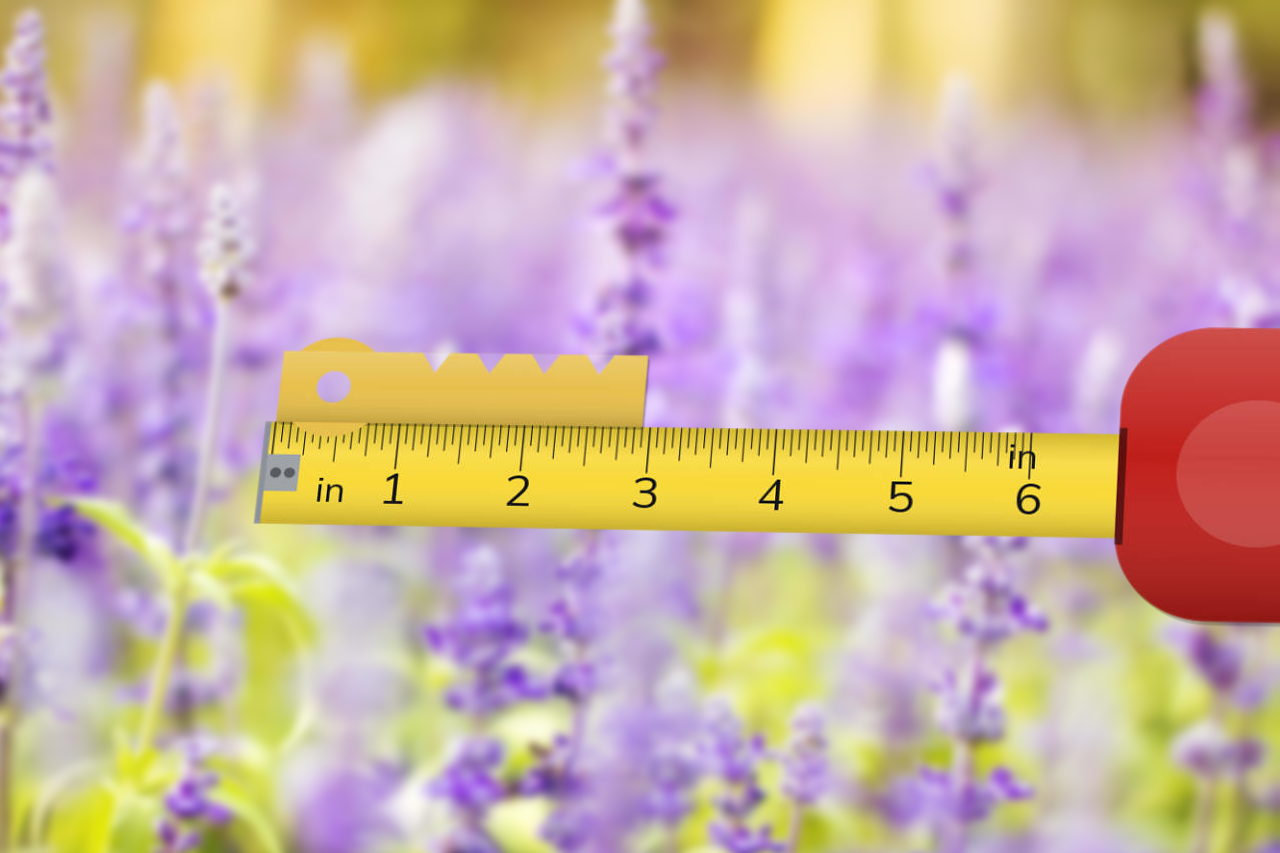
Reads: 2.9375,in
